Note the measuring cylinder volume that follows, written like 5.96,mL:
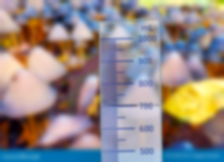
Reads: 700,mL
